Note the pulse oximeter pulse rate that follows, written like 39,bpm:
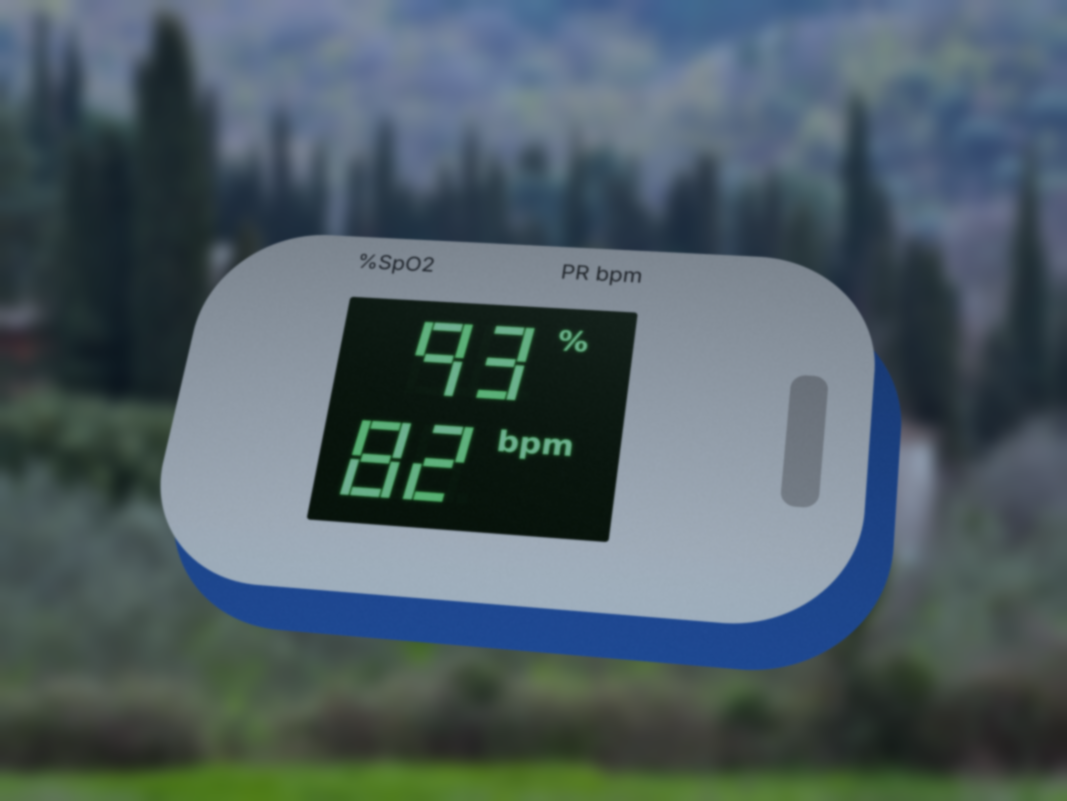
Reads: 82,bpm
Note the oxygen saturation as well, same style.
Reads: 93,%
